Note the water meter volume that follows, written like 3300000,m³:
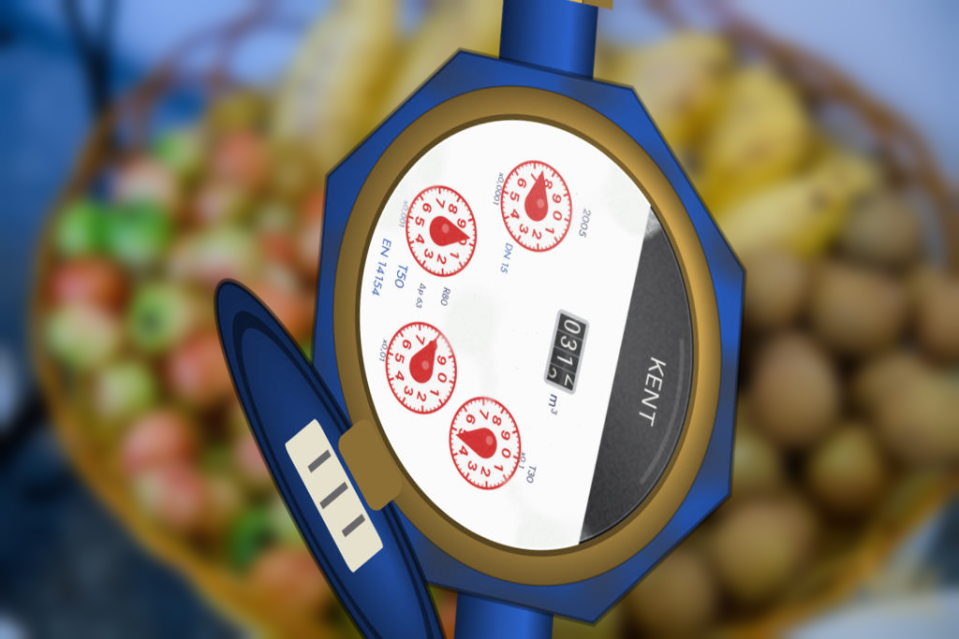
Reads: 312.4797,m³
